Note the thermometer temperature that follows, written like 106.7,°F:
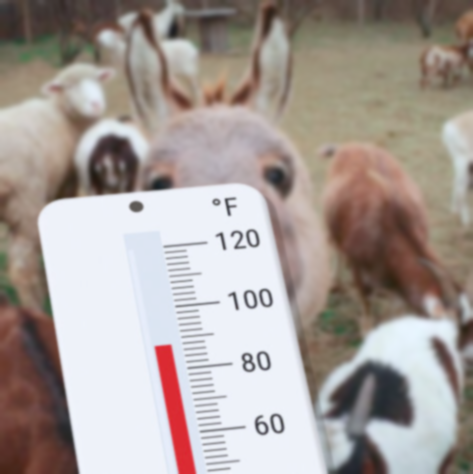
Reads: 88,°F
